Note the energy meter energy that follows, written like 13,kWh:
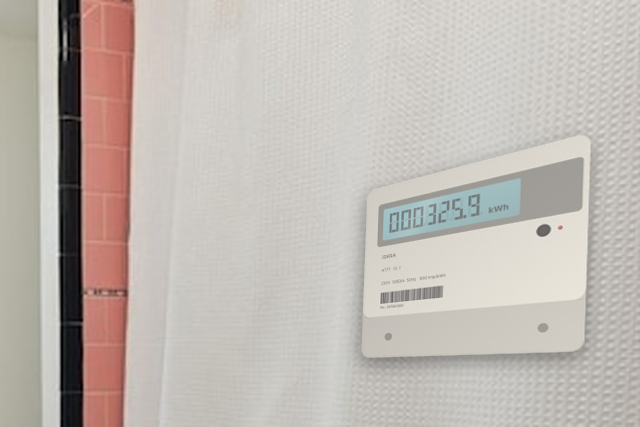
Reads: 325.9,kWh
